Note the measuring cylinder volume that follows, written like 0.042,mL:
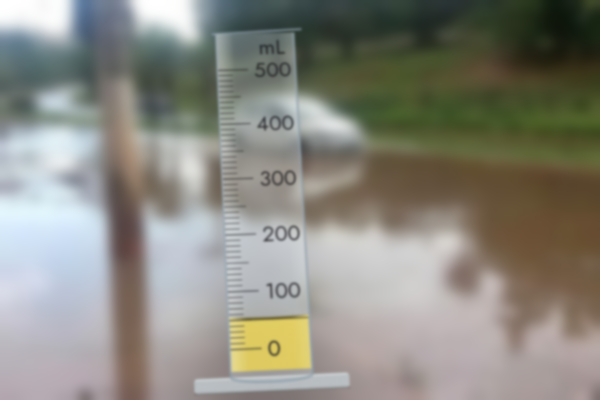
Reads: 50,mL
